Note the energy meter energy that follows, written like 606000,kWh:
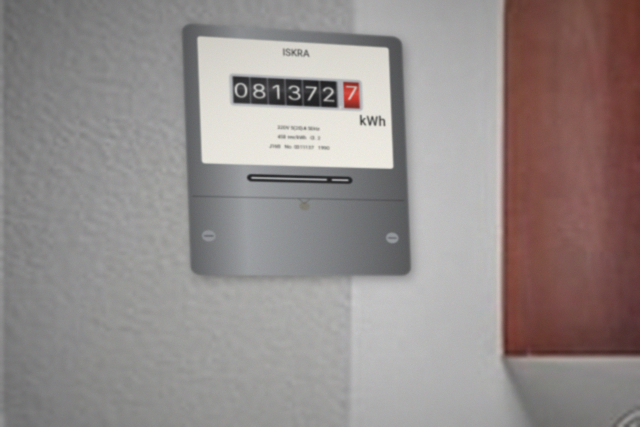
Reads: 81372.7,kWh
